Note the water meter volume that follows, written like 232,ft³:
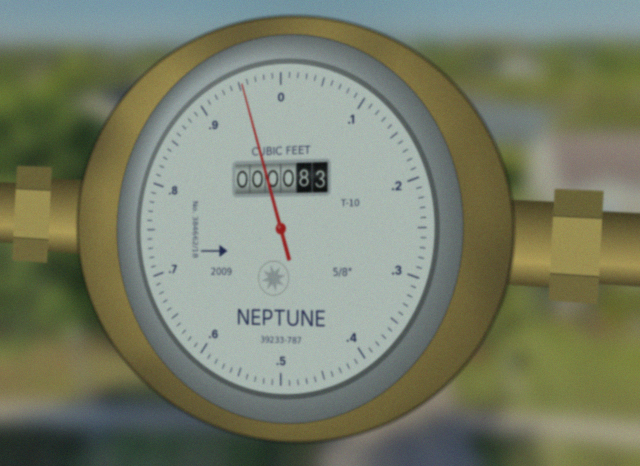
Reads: 82.95,ft³
